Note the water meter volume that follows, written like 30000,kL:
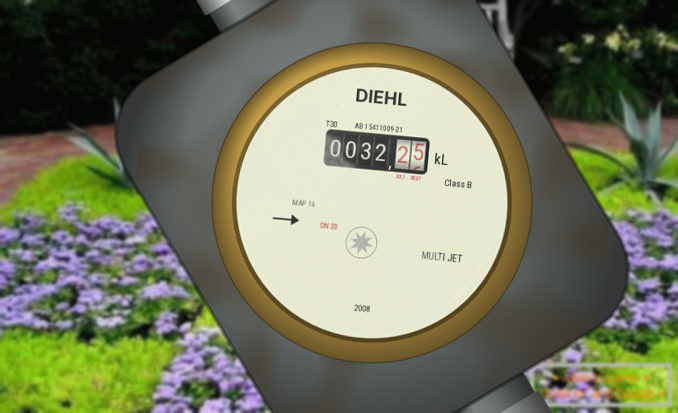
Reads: 32.25,kL
